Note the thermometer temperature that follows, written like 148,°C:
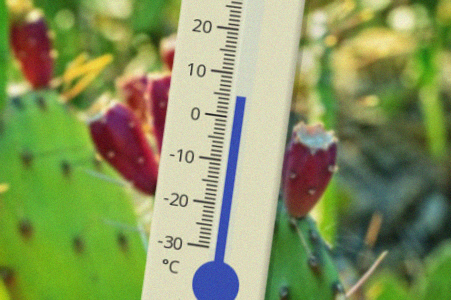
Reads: 5,°C
